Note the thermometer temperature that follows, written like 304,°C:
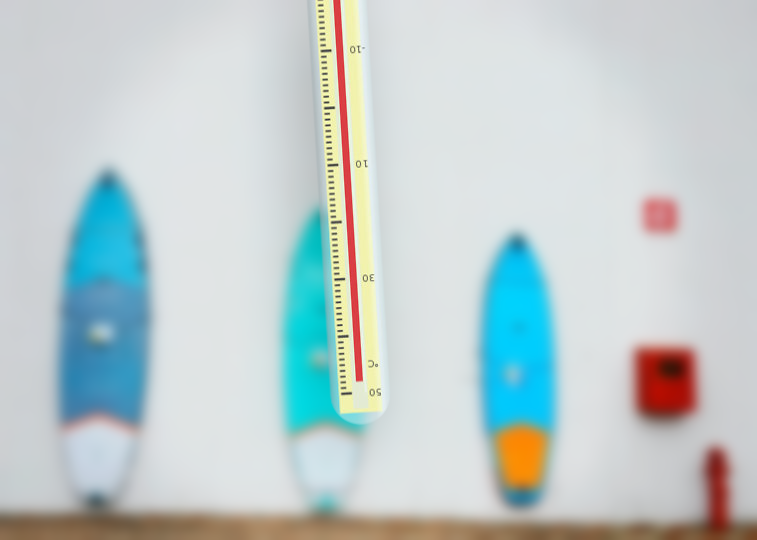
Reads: 48,°C
